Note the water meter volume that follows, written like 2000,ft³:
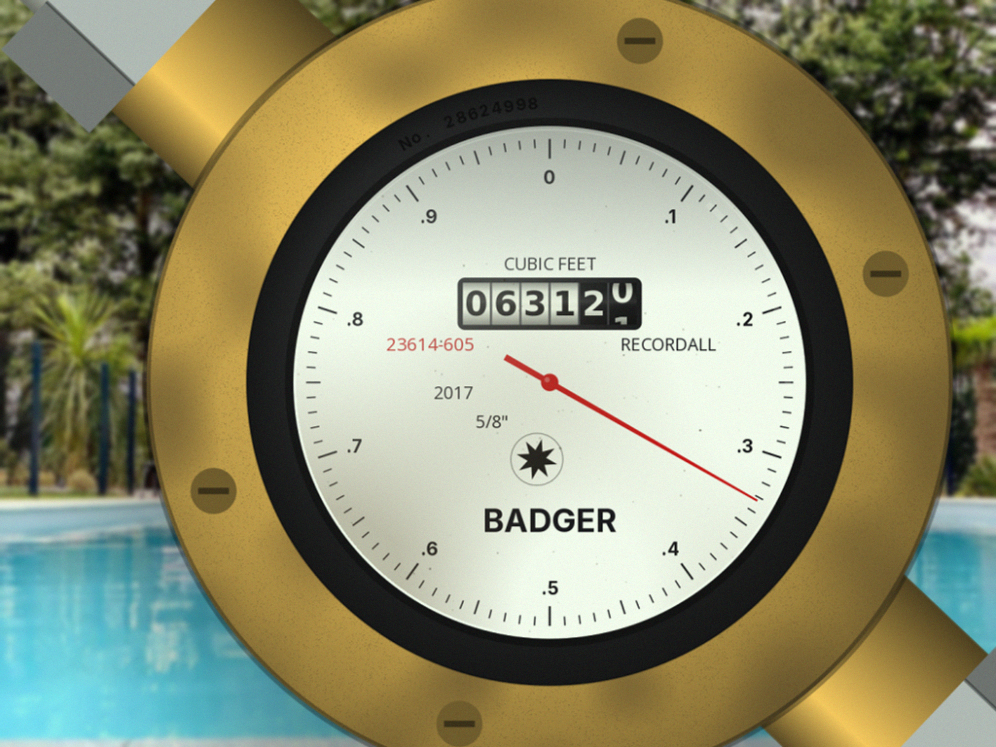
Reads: 63120.33,ft³
